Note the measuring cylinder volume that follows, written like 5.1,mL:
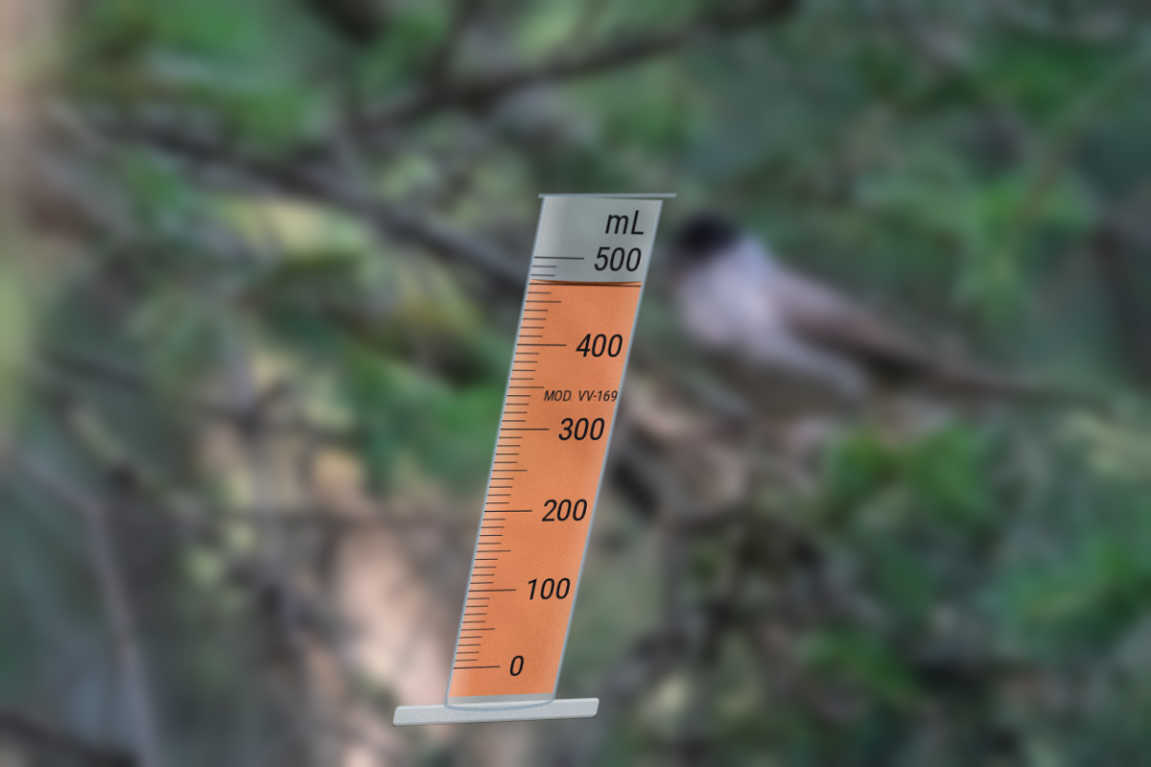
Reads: 470,mL
